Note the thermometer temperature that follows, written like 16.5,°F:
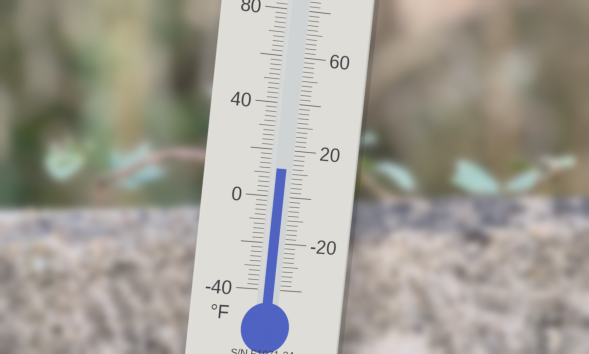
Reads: 12,°F
